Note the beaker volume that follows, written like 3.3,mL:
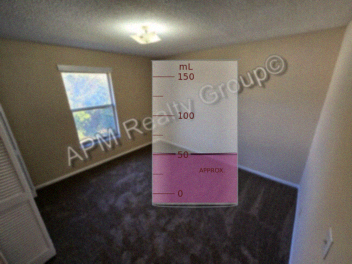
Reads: 50,mL
